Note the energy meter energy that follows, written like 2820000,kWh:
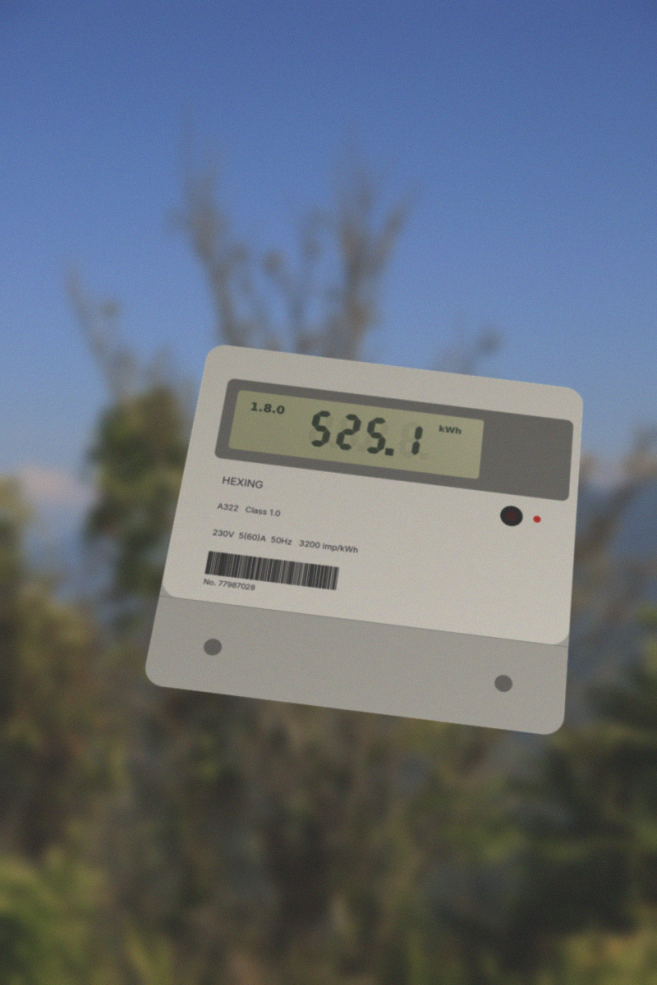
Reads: 525.1,kWh
